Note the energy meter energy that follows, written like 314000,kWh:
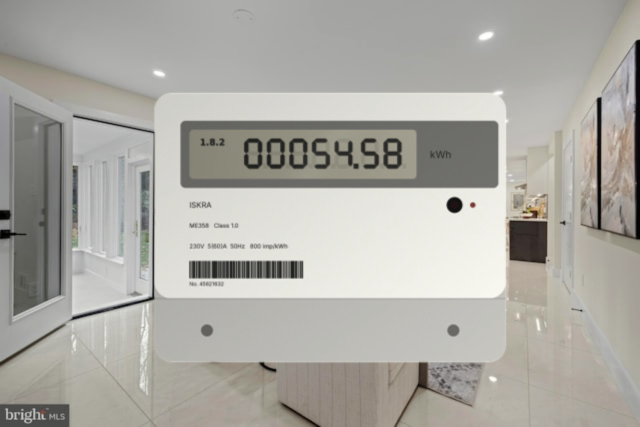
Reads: 54.58,kWh
